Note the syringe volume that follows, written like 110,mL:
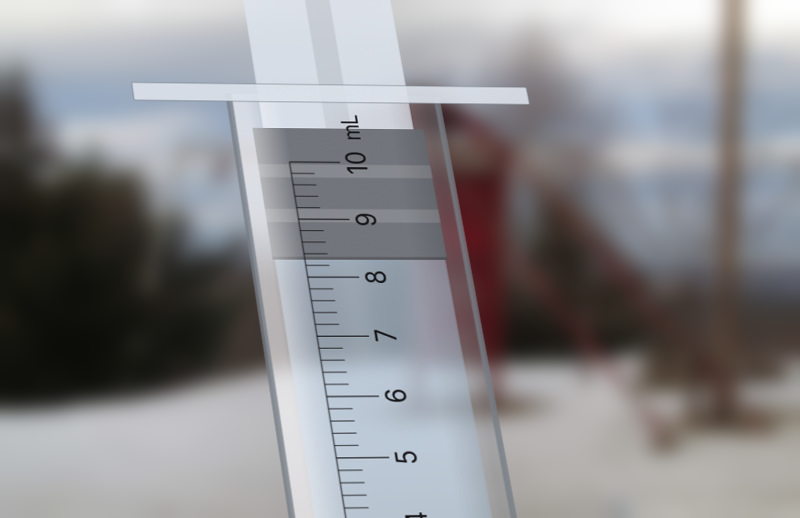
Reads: 8.3,mL
